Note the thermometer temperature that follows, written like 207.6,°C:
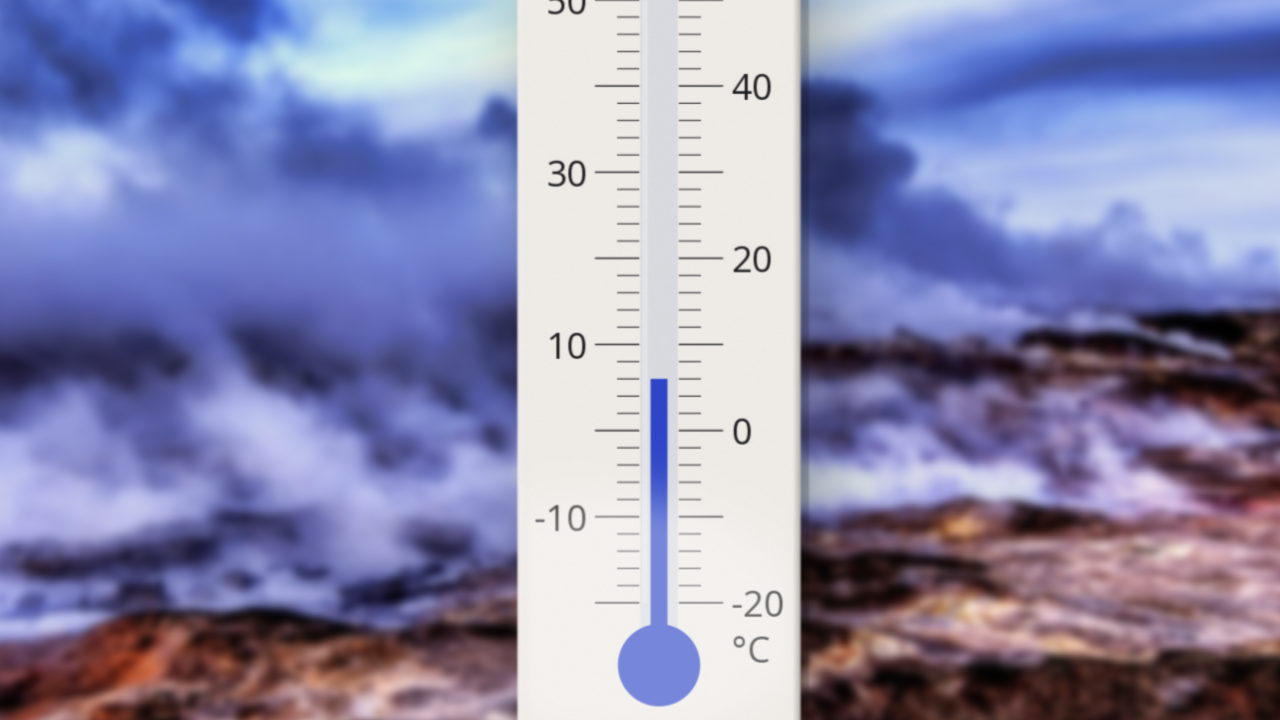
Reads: 6,°C
